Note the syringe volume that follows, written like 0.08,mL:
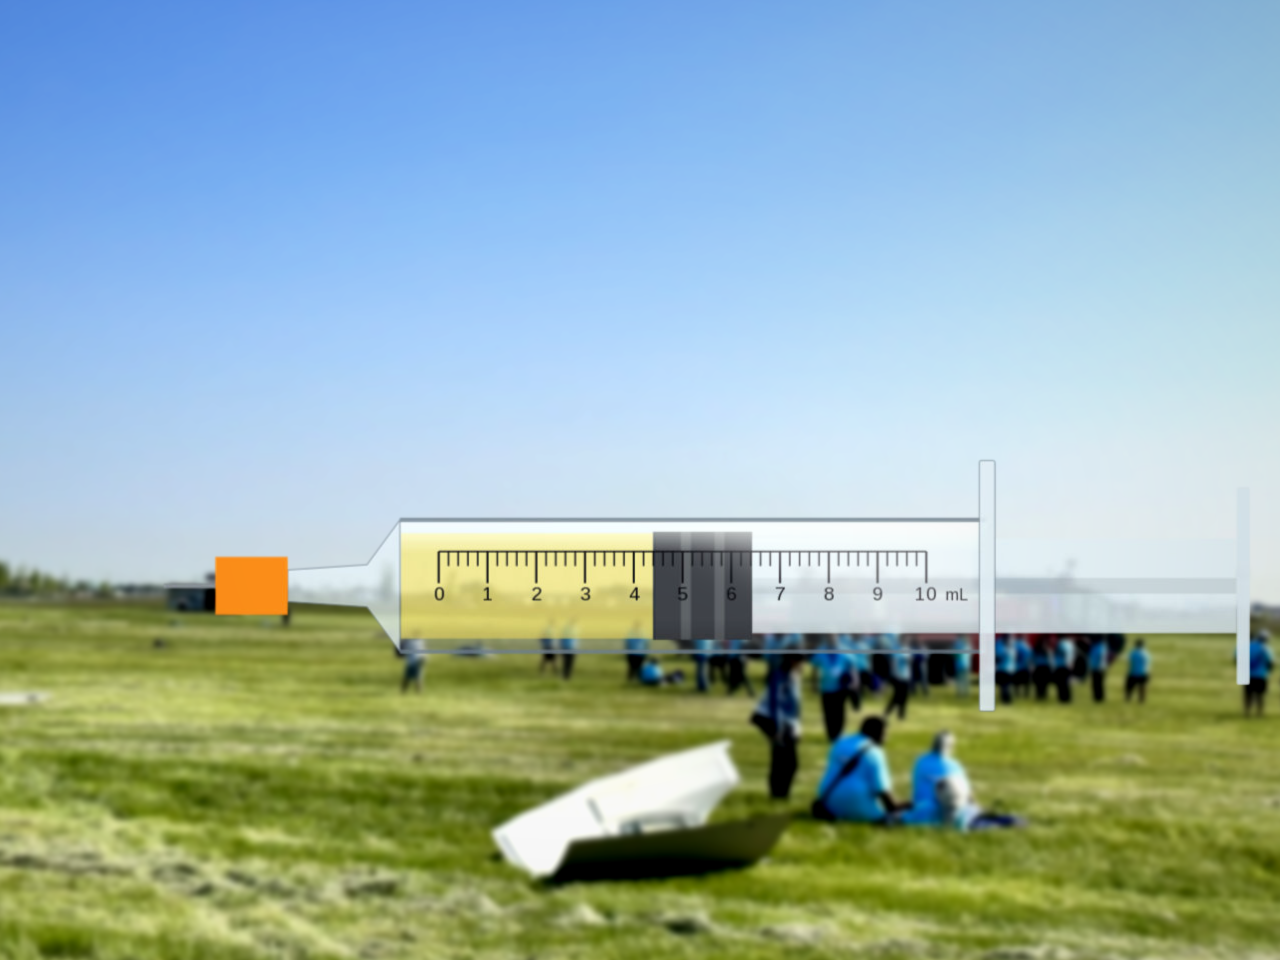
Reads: 4.4,mL
